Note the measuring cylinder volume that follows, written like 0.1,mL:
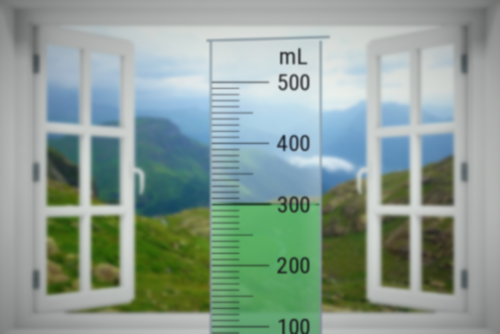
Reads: 300,mL
